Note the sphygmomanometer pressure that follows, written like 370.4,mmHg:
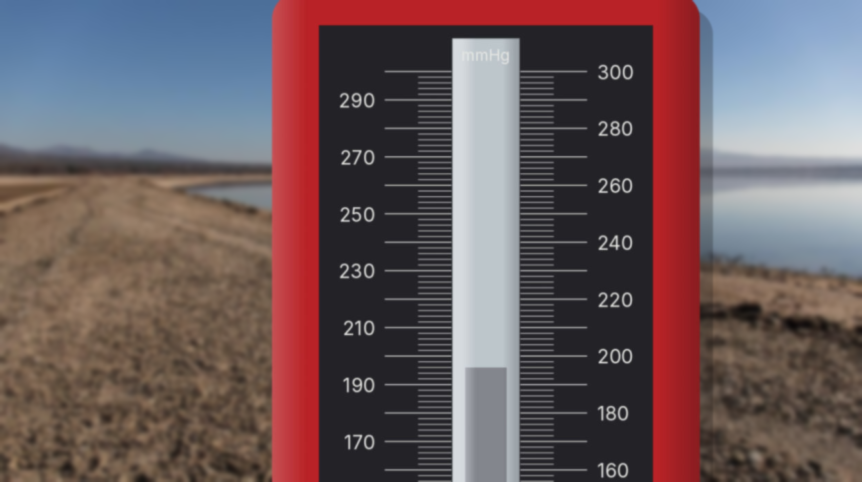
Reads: 196,mmHg
